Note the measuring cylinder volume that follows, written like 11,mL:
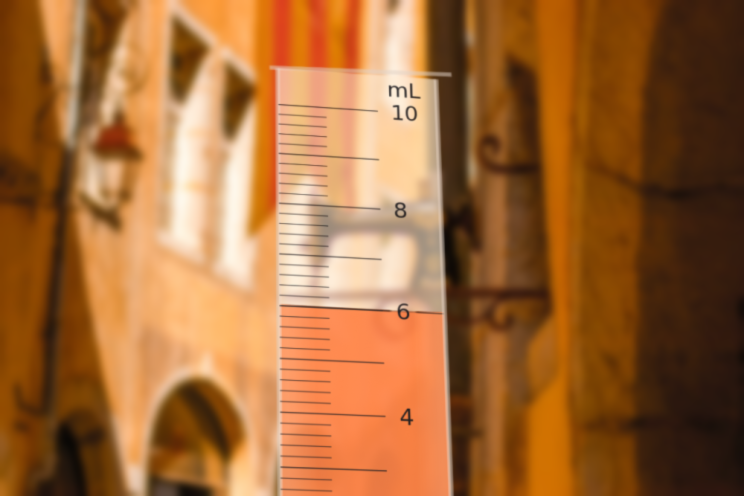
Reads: 6,mL
